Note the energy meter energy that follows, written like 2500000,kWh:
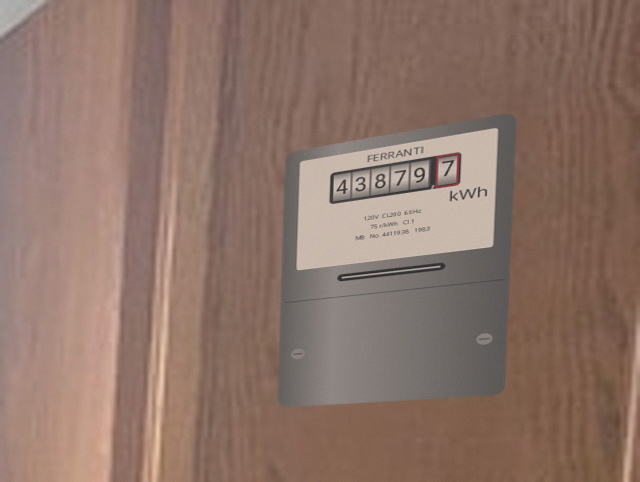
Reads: 43879.7,kWh
